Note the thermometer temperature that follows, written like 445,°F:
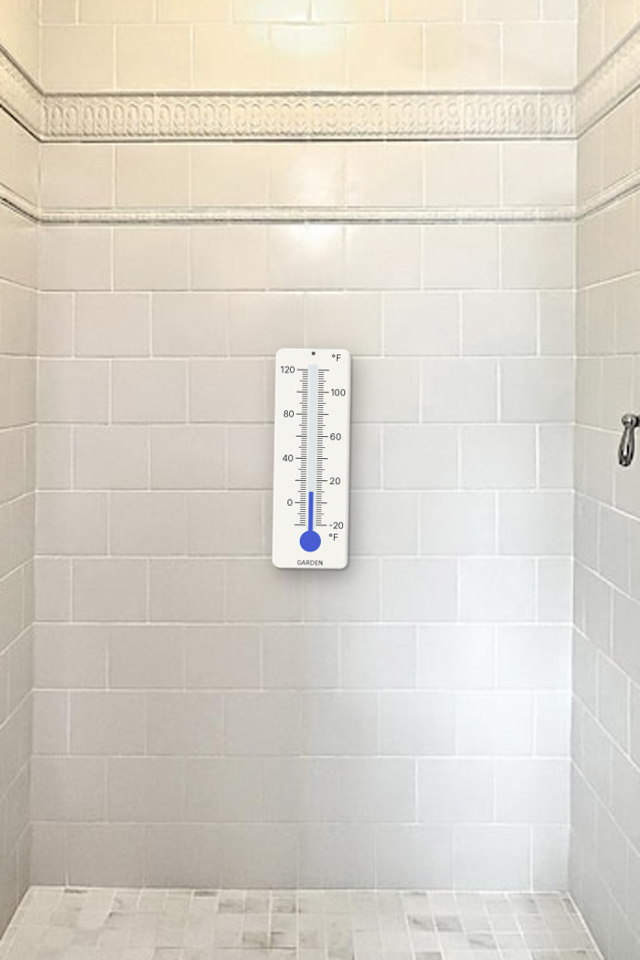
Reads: 10,°F
